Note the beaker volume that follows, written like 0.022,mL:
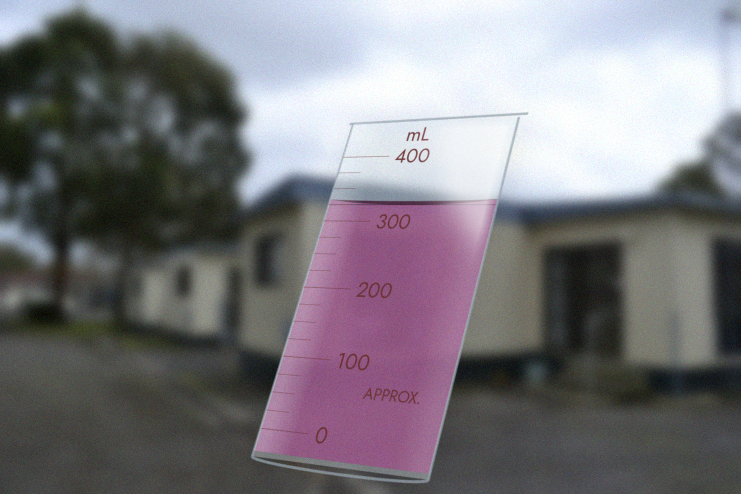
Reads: 325,mL
